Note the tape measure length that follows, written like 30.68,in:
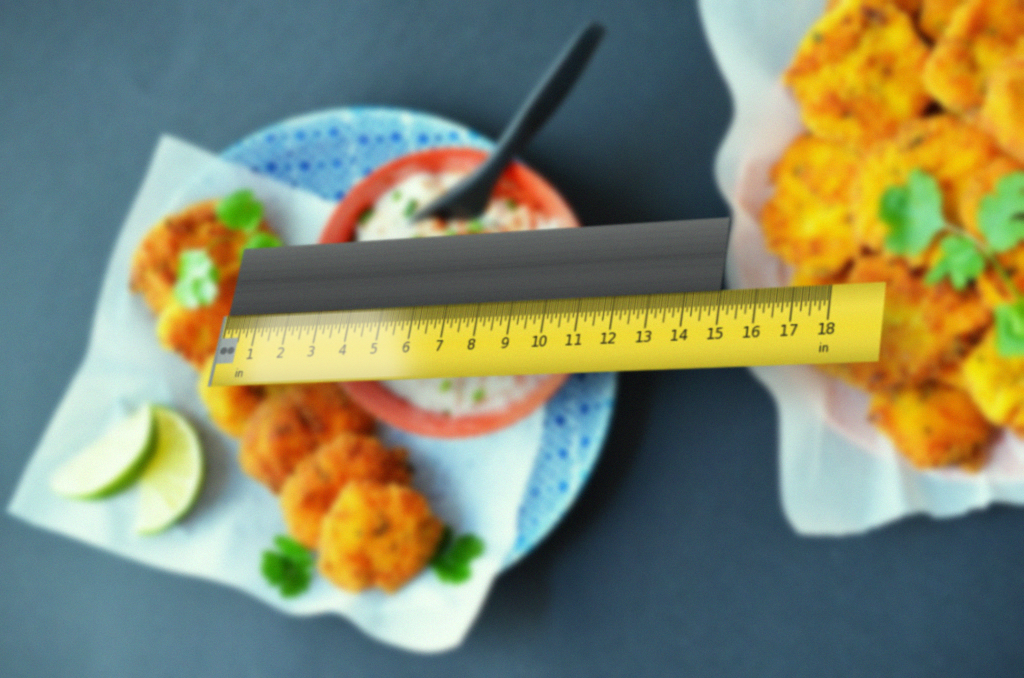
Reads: 15,in
